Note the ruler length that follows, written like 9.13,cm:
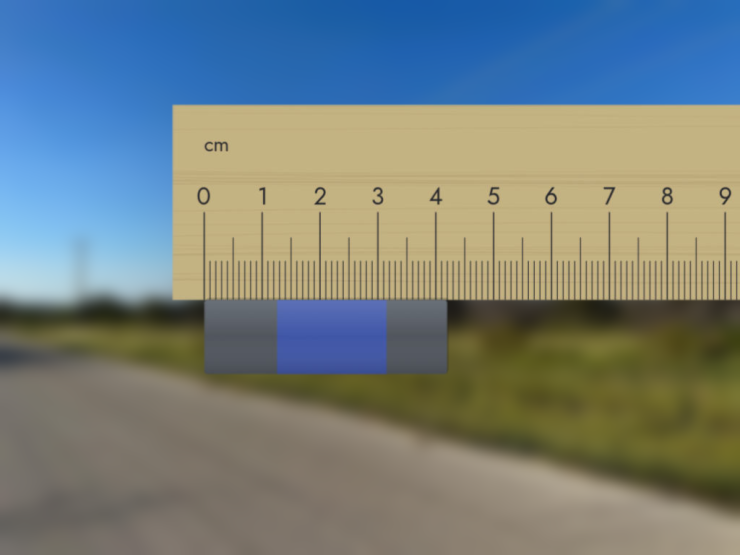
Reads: 4.2,cm
